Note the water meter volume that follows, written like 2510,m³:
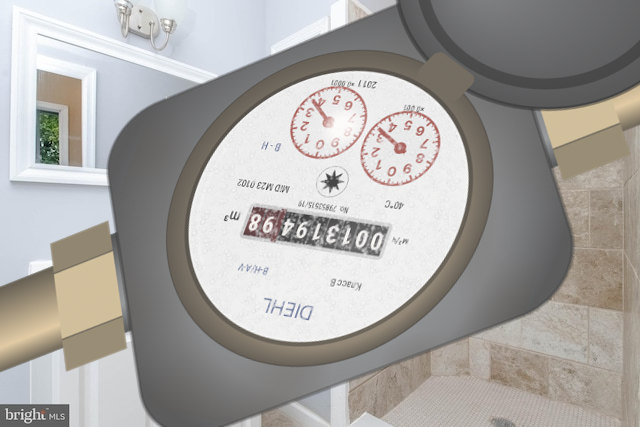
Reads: 13194.9833,m³
